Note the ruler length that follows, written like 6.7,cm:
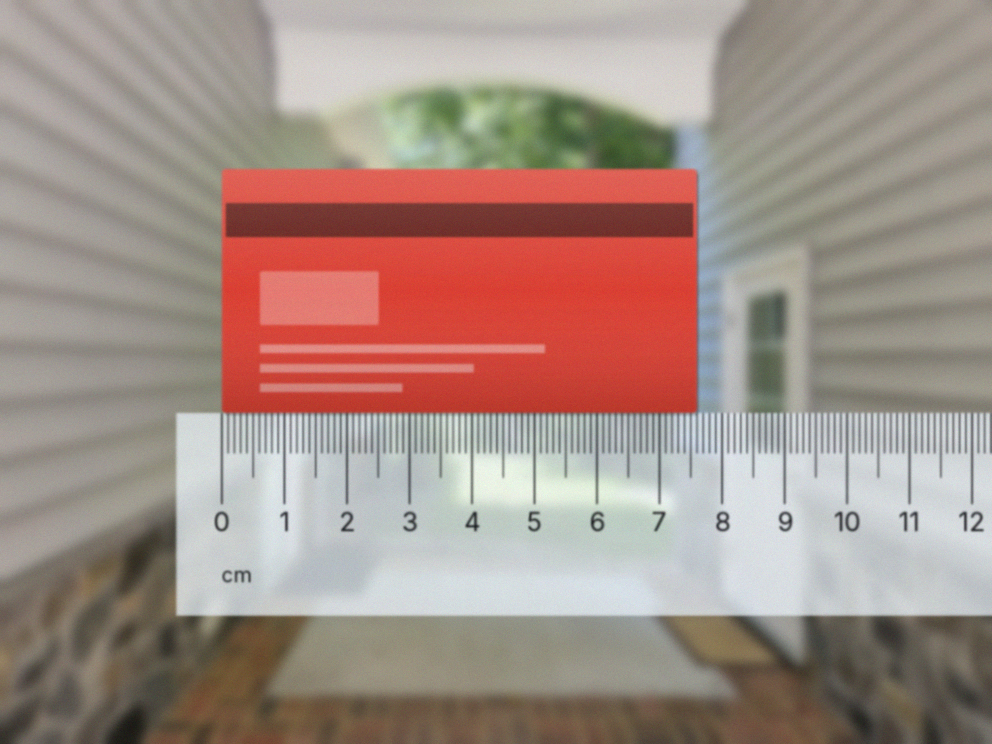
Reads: 7.6,cm
